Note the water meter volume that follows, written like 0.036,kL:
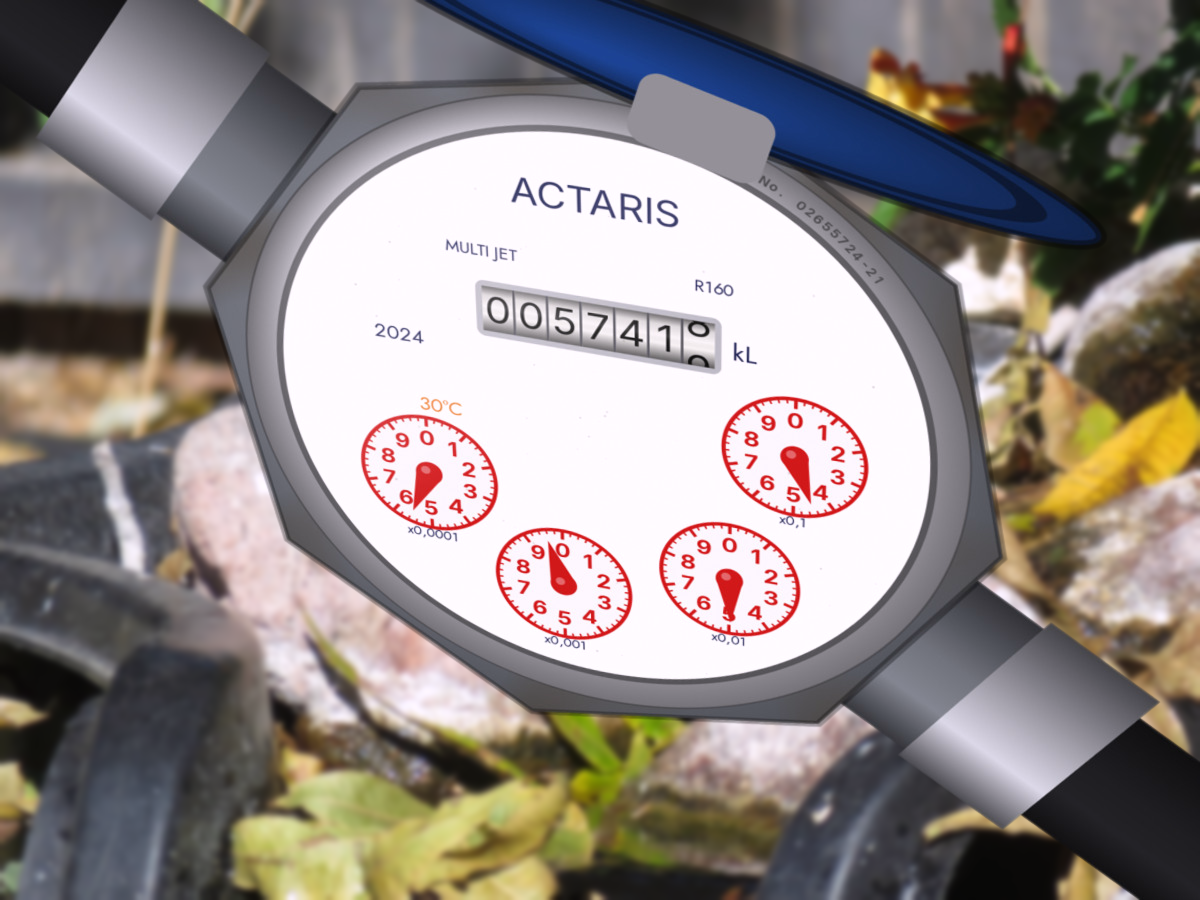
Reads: 57418.4495,kL
